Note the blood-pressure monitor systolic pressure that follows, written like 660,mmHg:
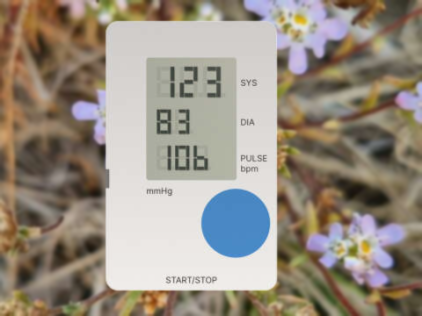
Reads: 123,mmHg
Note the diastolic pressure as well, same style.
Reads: 83,mmHg
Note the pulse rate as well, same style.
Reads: 106,bpm
